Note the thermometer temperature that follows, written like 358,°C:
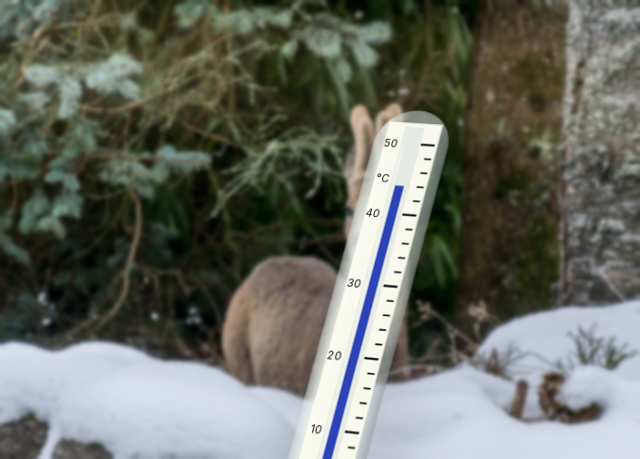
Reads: 44,°C
